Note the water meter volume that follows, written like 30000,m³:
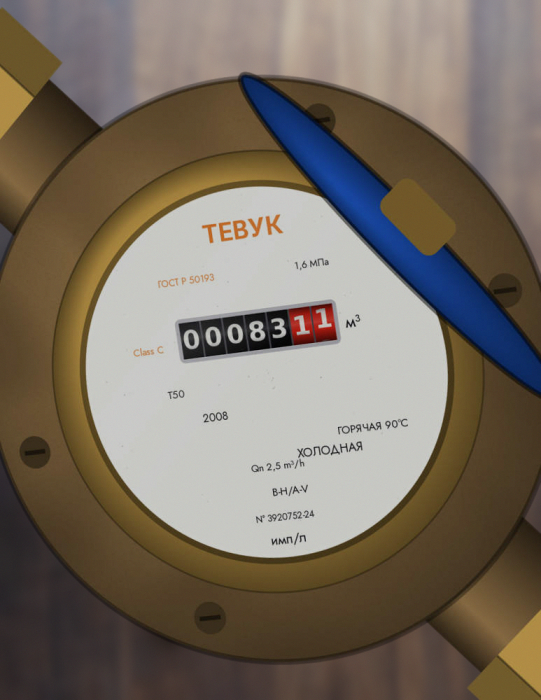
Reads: 83.11,m³
